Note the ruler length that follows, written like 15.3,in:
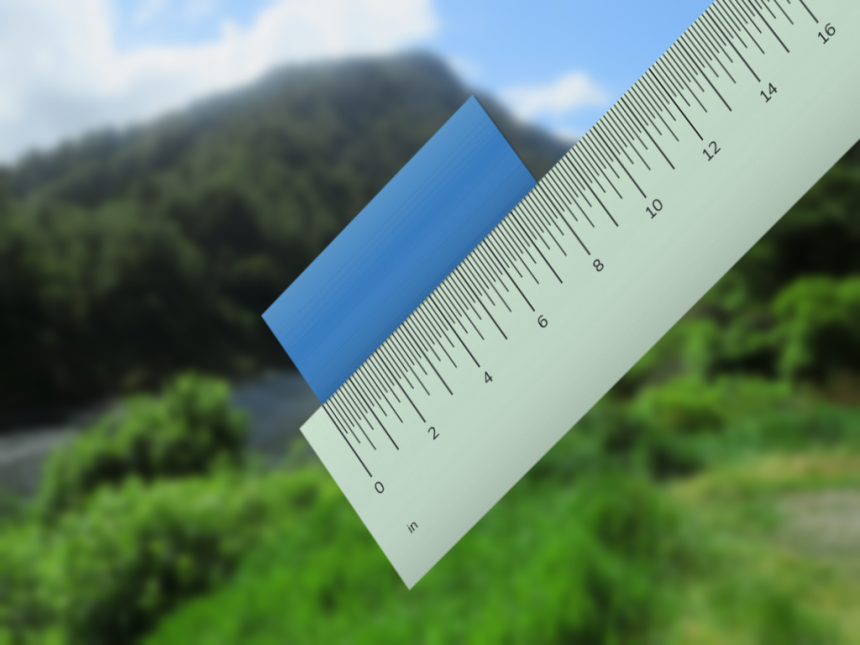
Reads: 8,in
